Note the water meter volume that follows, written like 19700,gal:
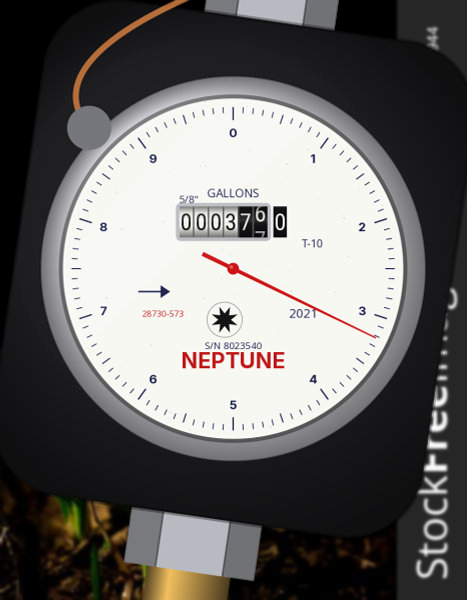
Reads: 3763.2,gal
